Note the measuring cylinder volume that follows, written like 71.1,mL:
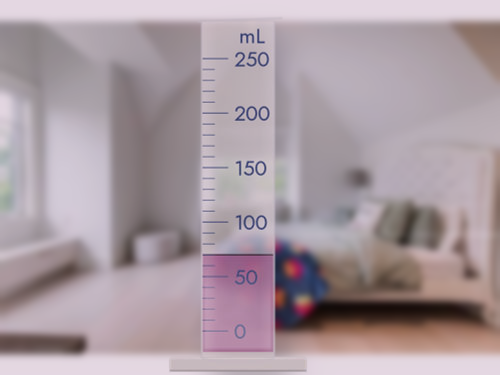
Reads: 70,mL
